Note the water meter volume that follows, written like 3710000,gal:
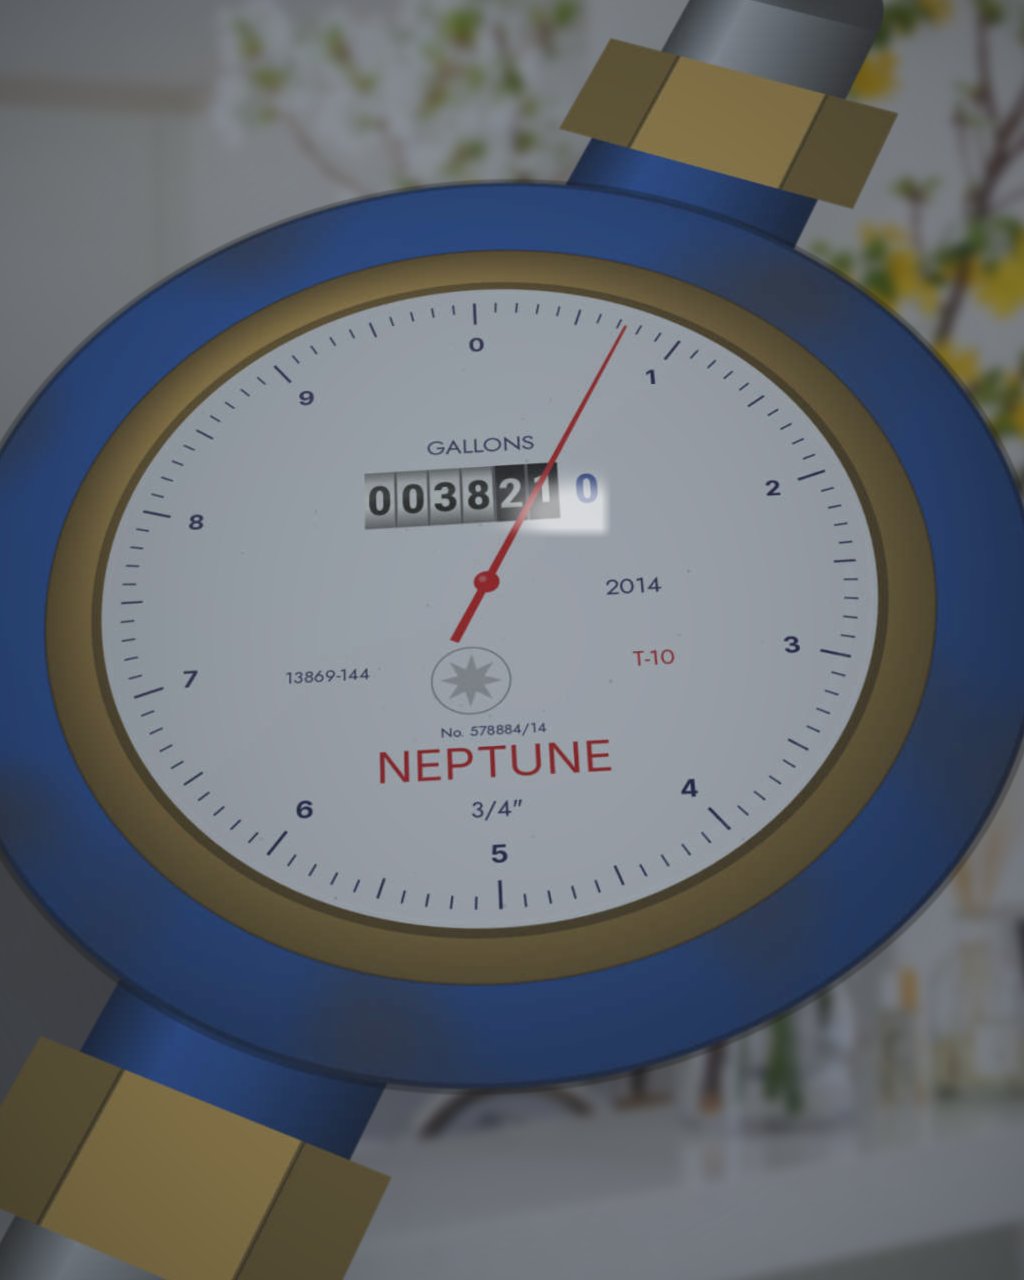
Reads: 38210.7,gal
